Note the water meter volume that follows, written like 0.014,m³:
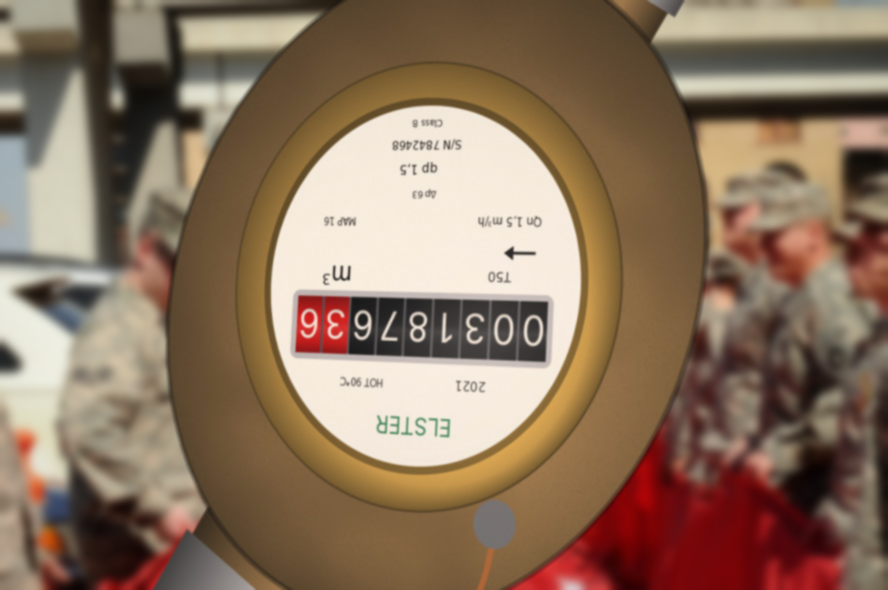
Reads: 31876.36,m³
